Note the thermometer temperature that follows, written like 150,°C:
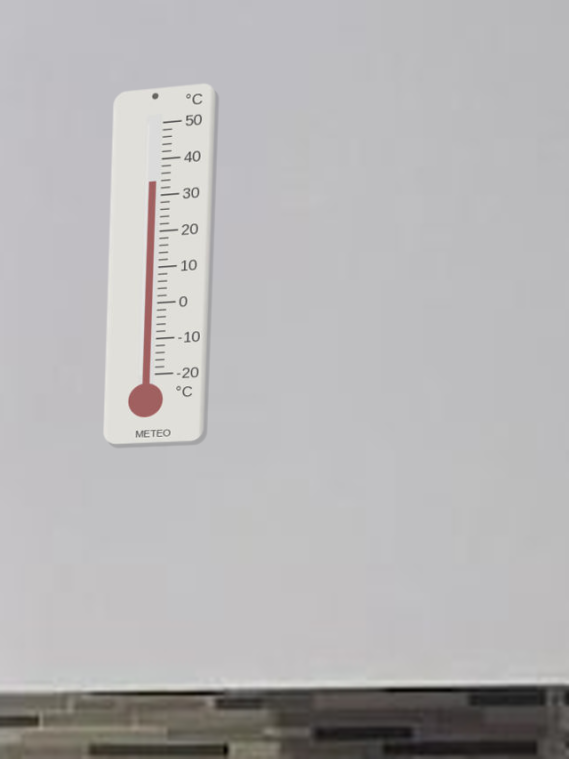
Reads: 34,°C
